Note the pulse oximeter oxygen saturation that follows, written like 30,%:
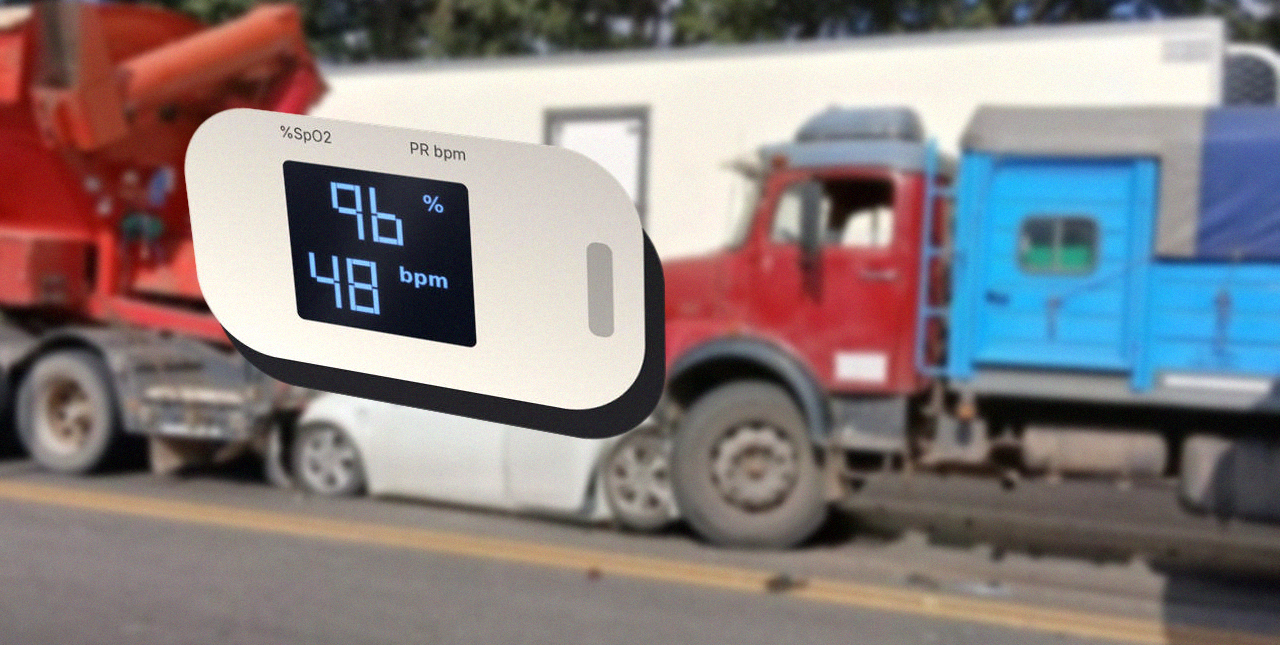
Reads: 96,%
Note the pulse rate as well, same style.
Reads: 48,bpm
